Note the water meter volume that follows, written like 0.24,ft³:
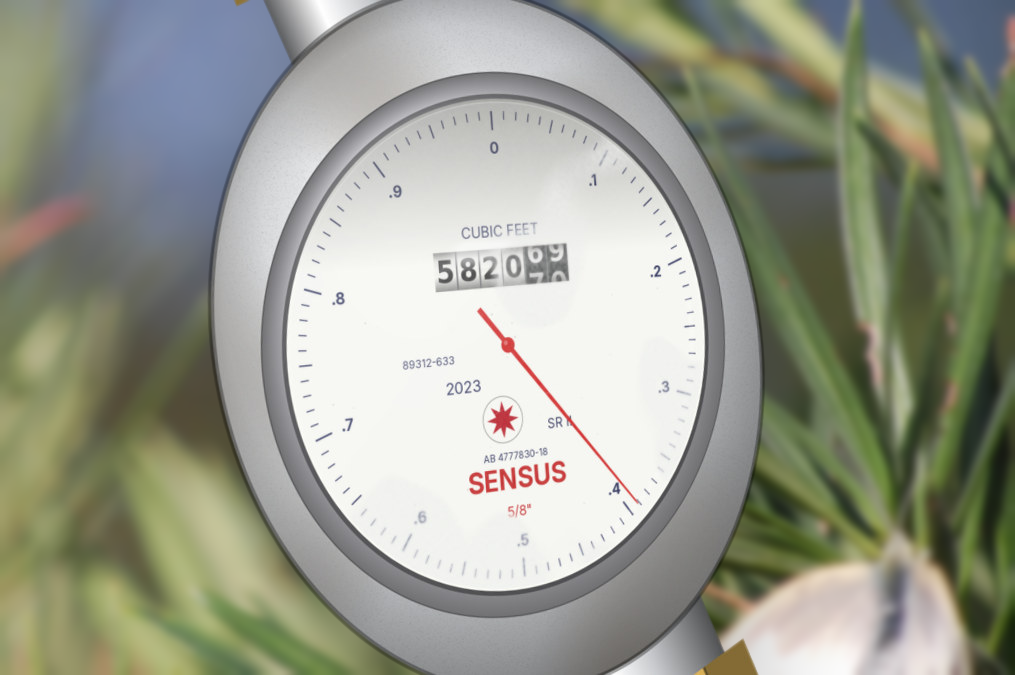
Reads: 582069.39,ft³
